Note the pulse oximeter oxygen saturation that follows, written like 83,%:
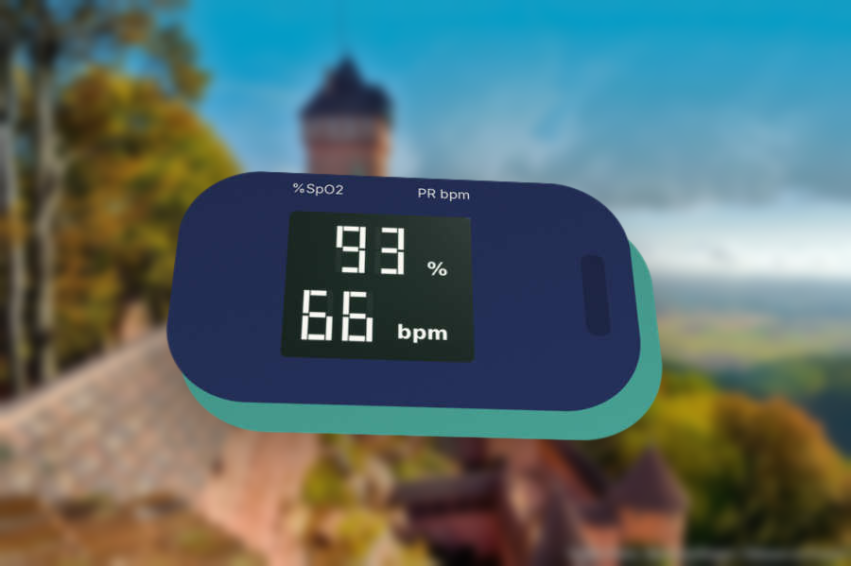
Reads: 93,%
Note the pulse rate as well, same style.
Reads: 66,bpm
